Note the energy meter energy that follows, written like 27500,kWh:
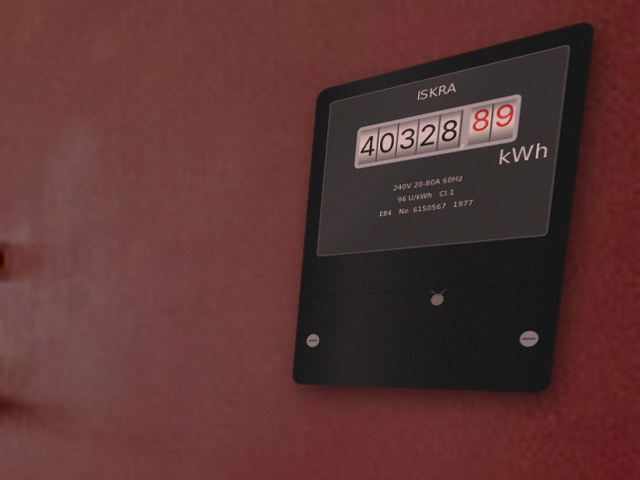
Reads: 40328.89,kWh
